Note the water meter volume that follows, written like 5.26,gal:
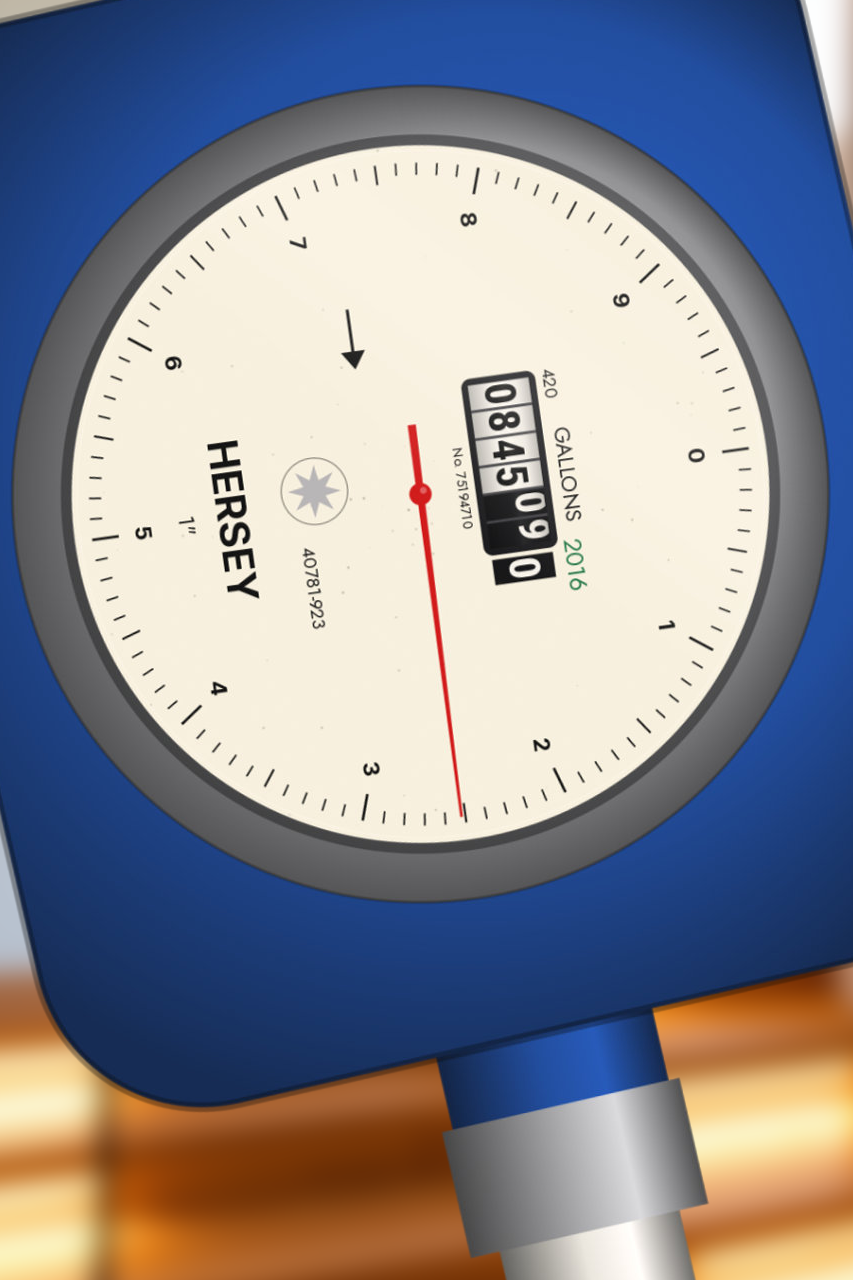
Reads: 845092.5,gal
